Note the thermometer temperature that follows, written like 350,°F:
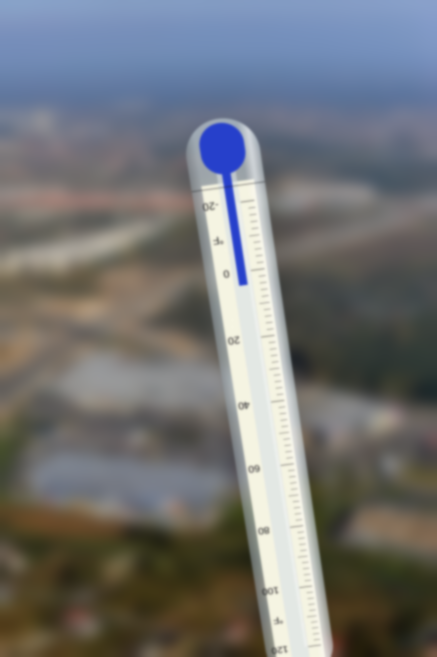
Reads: 4,°F
